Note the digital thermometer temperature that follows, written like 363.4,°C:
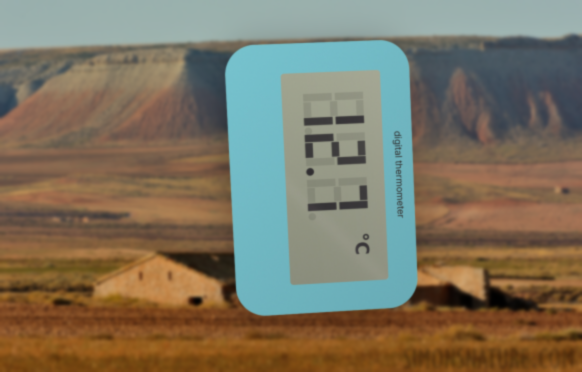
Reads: 12.7,°C
